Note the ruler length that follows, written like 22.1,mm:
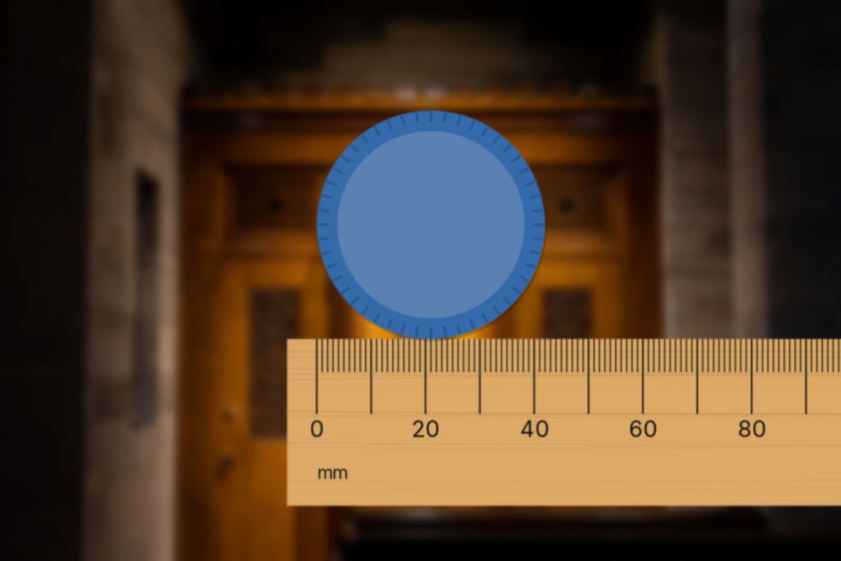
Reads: 42,mm
